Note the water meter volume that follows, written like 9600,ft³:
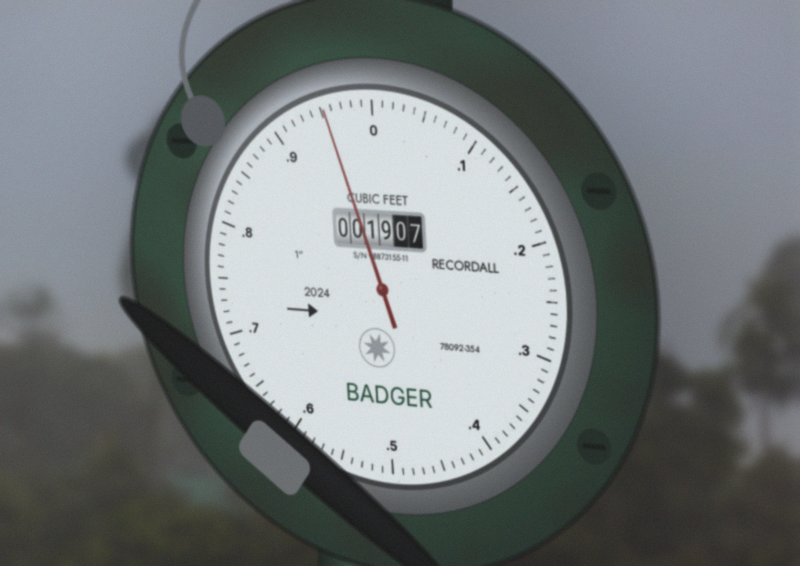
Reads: 1906.95,ft³
